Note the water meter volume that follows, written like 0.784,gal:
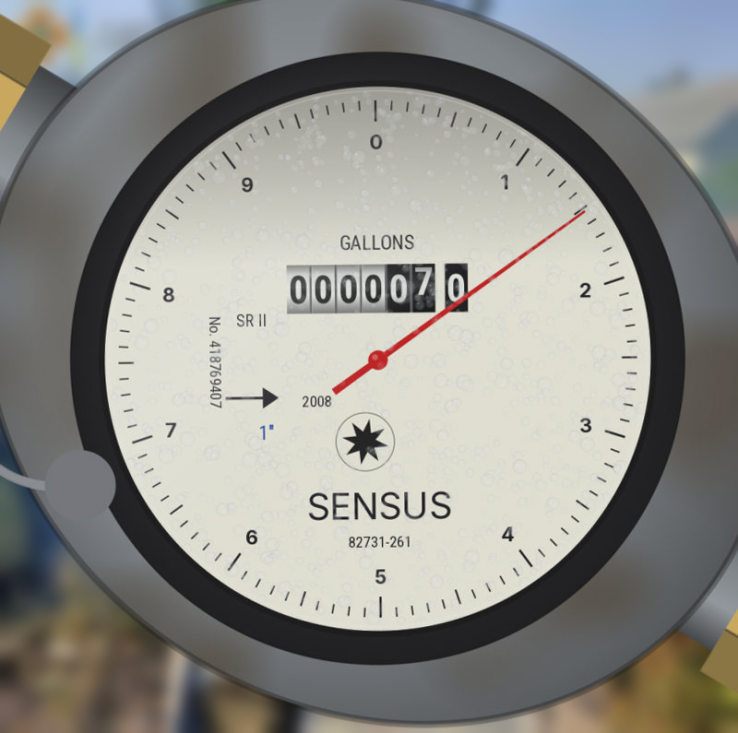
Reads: 71.5,gal
